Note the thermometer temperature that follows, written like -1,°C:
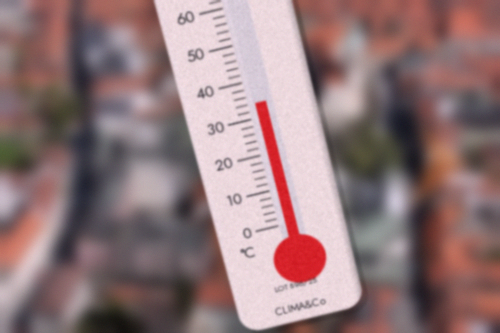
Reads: 34,°C
